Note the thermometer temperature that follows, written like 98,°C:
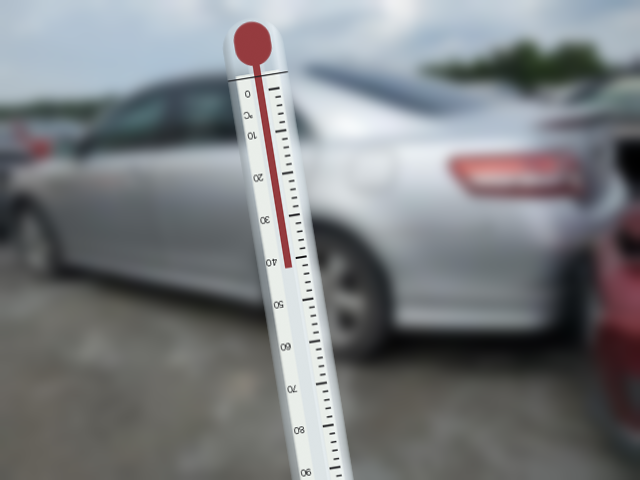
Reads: 42,°C
